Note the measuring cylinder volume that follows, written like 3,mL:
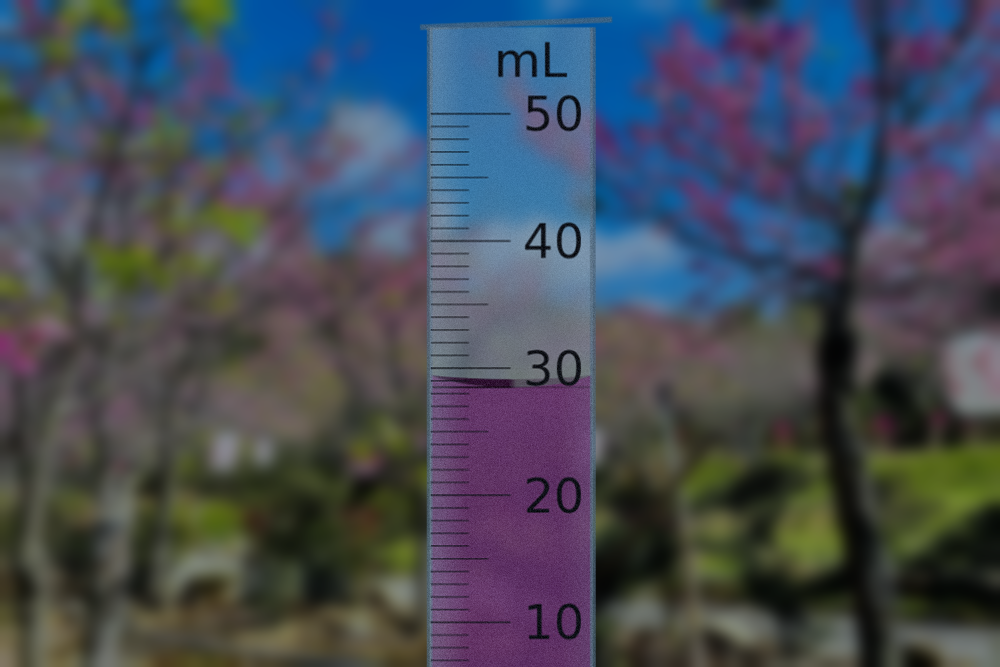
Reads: 28.5,mL
